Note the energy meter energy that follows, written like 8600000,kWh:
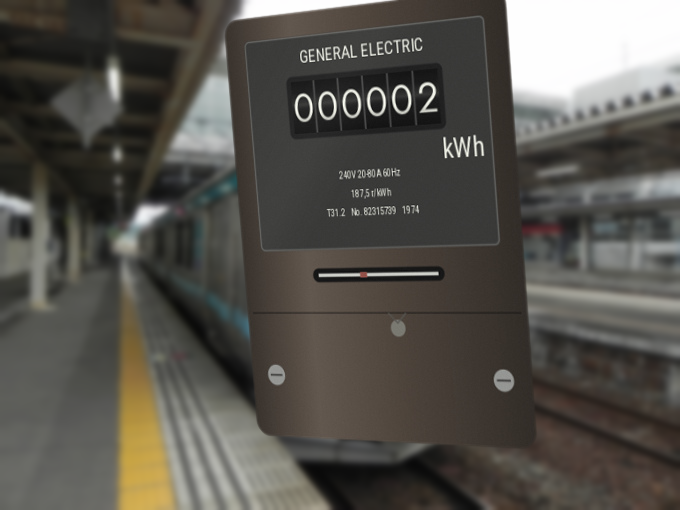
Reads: 2,kWh
